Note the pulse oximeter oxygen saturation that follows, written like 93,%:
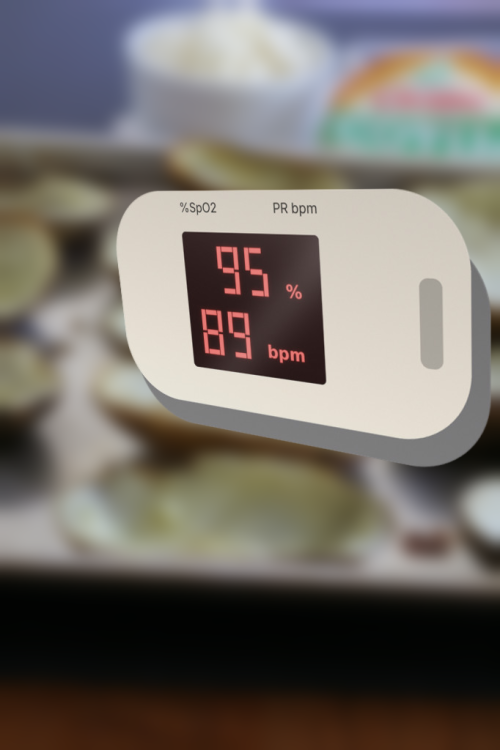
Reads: 95,%
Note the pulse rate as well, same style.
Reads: 89,bpm
